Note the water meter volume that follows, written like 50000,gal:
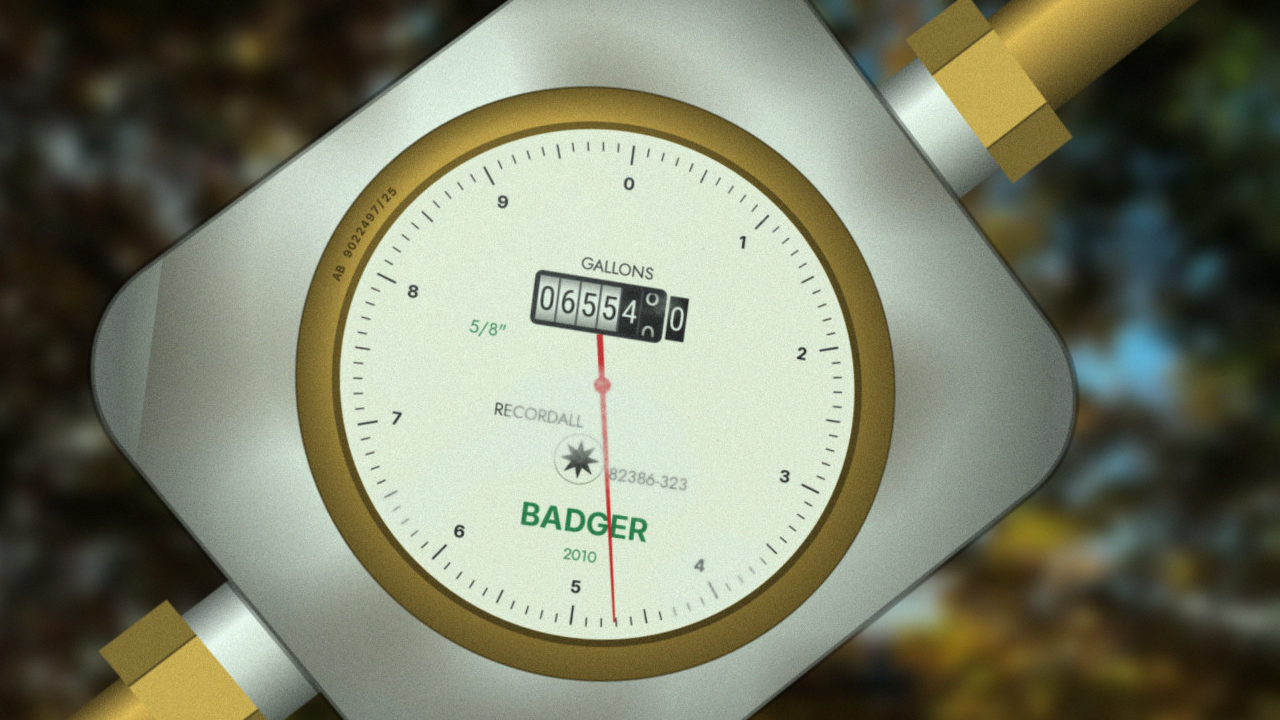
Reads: 655484.7,gal
